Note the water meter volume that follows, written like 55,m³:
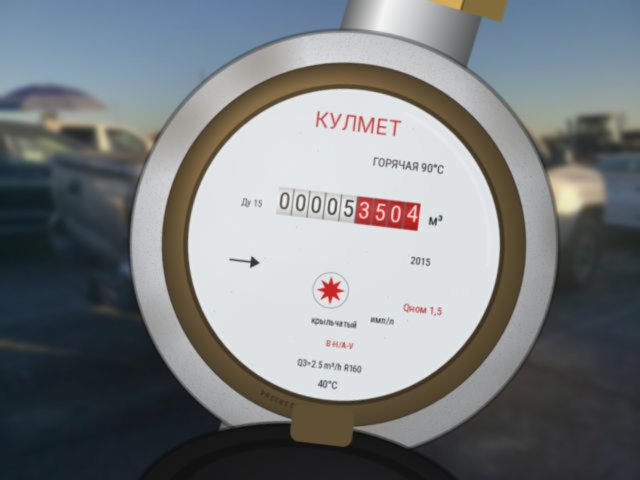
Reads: 5.3504,m³
